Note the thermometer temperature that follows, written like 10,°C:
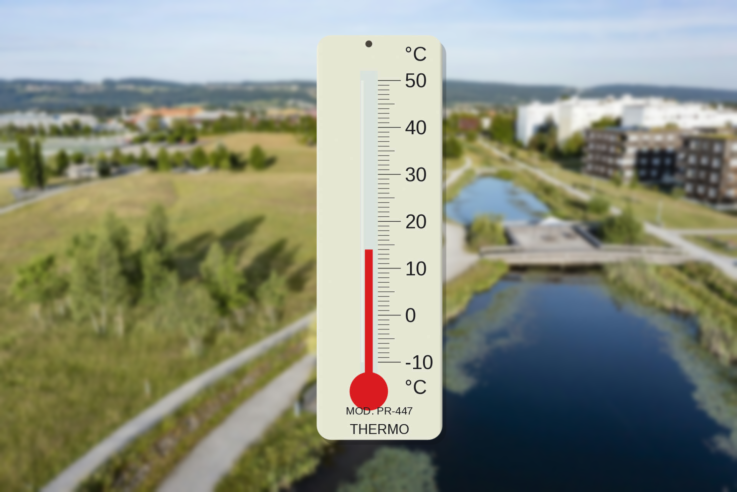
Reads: 14,°C
